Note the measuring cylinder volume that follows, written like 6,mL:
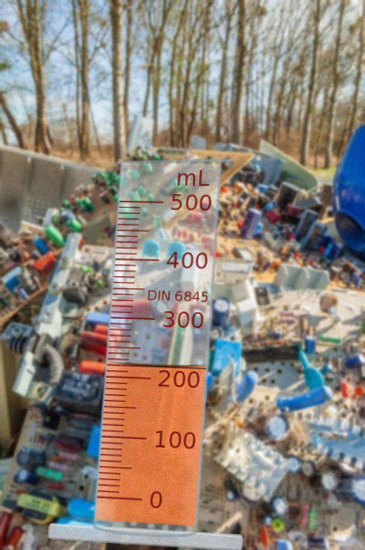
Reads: 220,mL
